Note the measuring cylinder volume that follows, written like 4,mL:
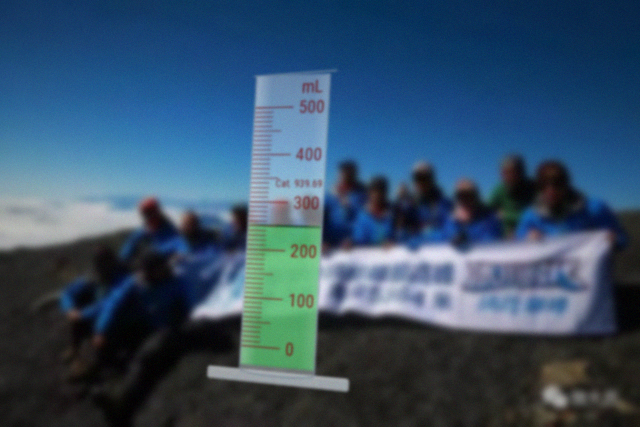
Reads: 250,mL
